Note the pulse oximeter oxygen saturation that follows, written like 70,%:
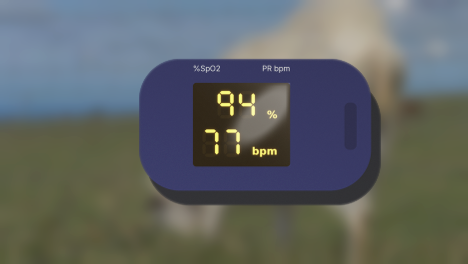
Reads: 94,%
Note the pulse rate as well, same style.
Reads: 77,bpm
